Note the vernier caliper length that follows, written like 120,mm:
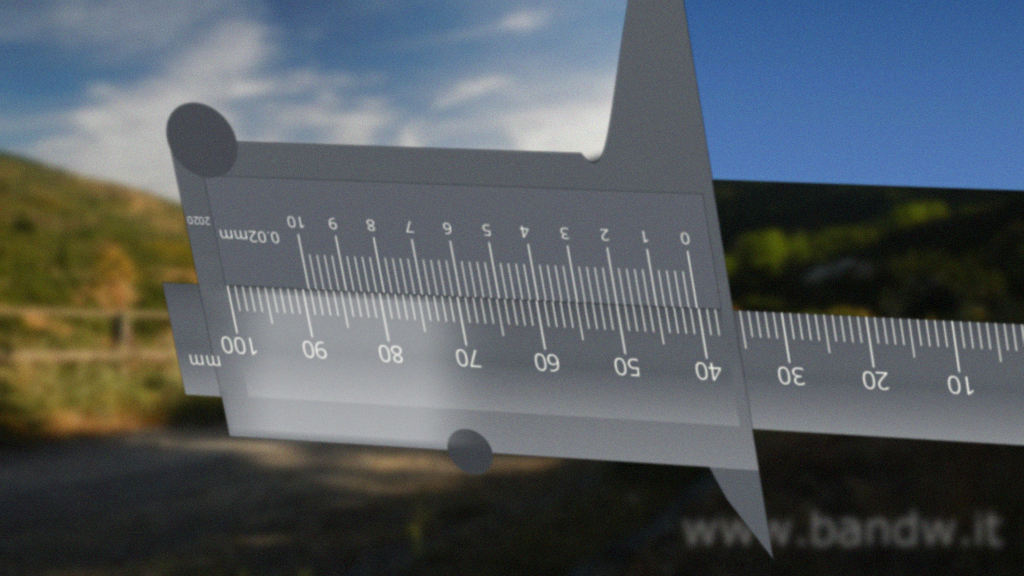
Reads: 40.2,mm
